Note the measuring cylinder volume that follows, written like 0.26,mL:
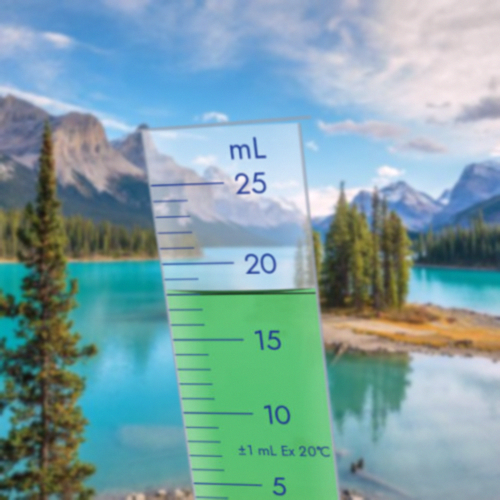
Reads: 18,mL
